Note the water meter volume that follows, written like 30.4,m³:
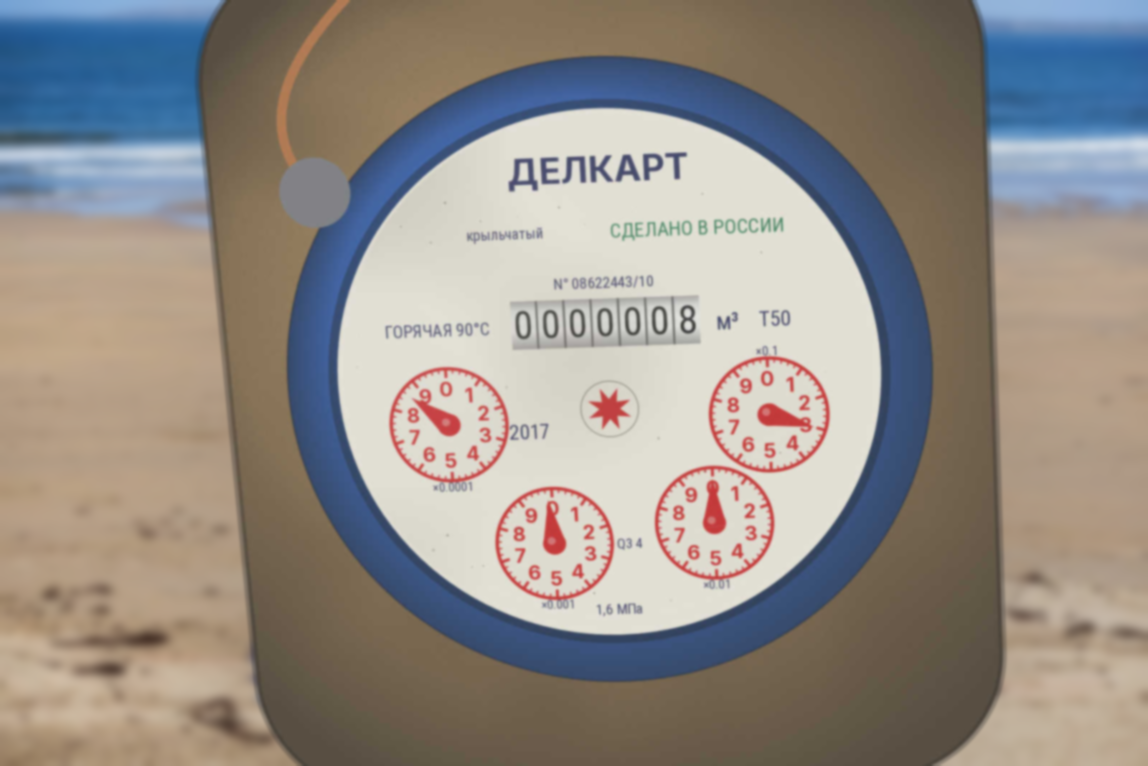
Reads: 8.2998,m³
